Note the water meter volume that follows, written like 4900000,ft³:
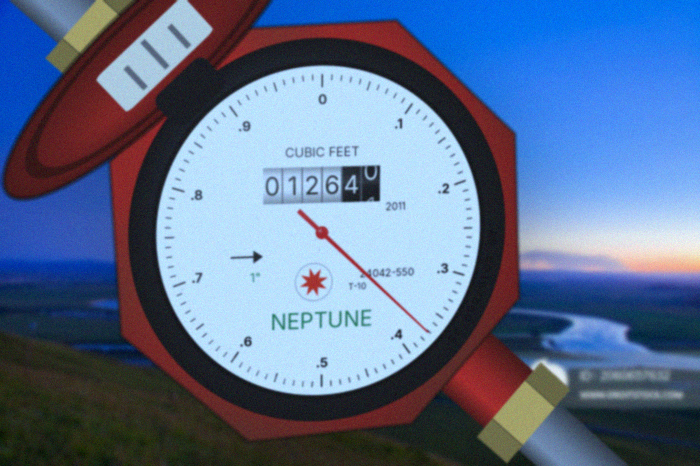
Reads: 12640.37,ft³
